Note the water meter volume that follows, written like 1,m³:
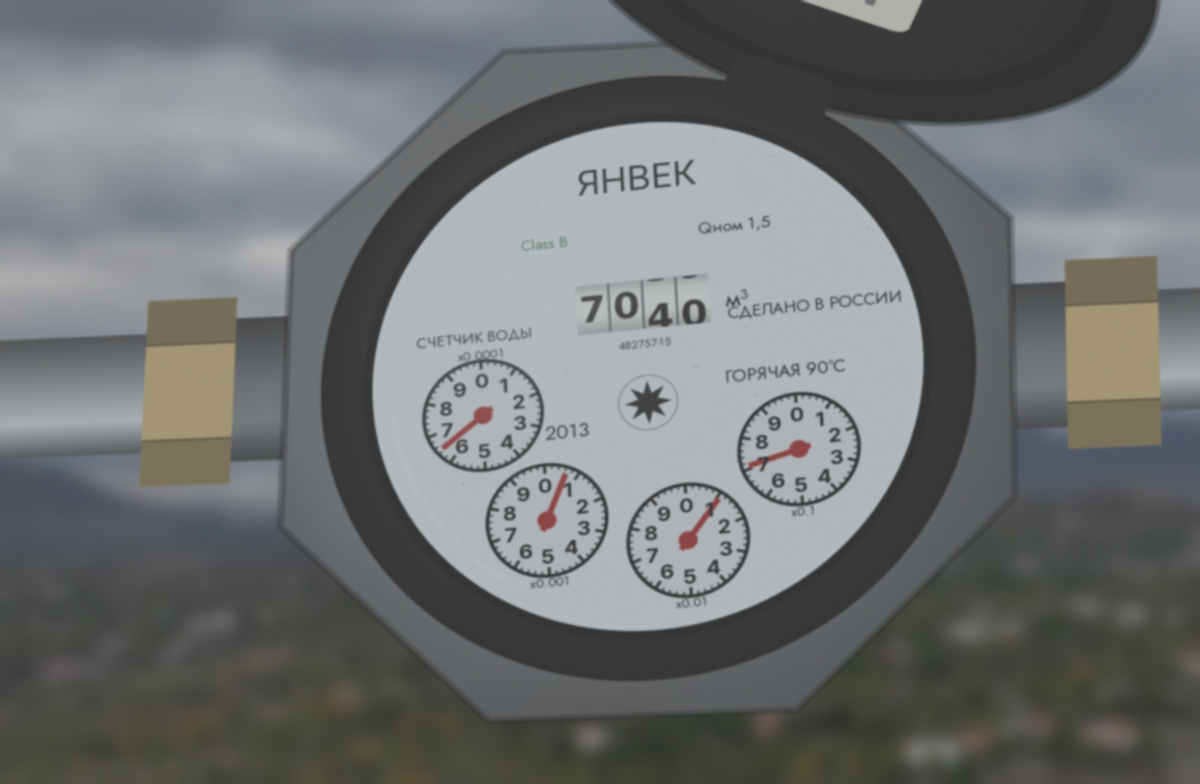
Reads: 7039.7106,m³
